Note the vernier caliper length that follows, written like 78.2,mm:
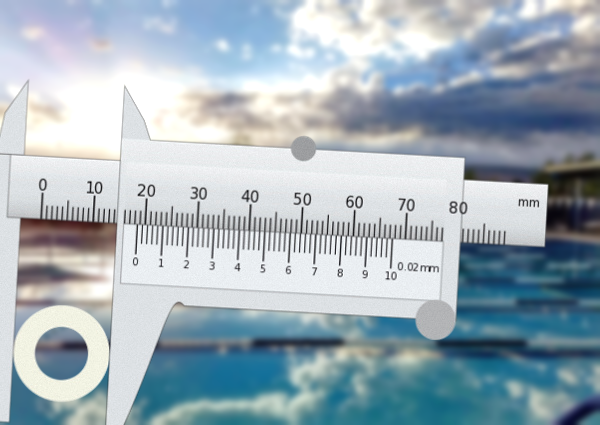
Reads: 18.5,mm
